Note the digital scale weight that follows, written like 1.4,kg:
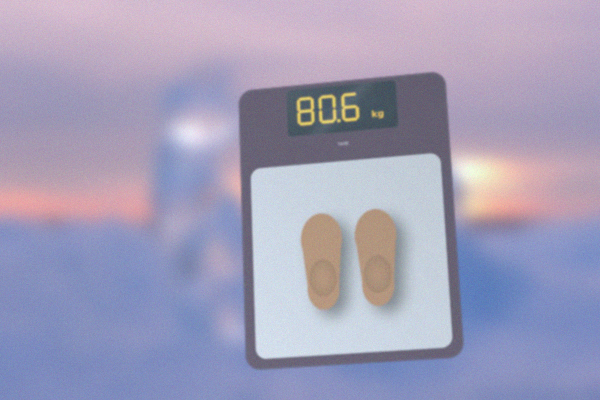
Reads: 80.6,kg
